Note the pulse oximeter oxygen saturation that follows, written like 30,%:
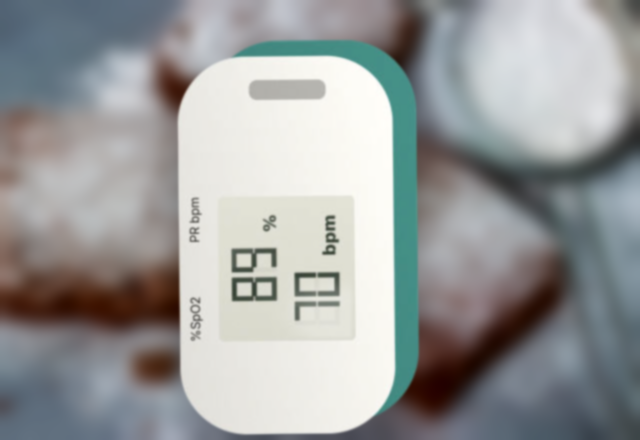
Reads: 89,%
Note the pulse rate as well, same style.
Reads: 70,bpm
